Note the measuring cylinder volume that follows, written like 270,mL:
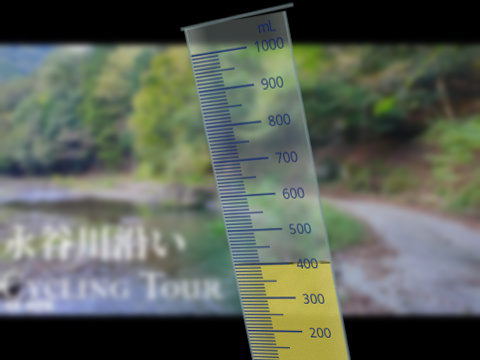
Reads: 400,mL
